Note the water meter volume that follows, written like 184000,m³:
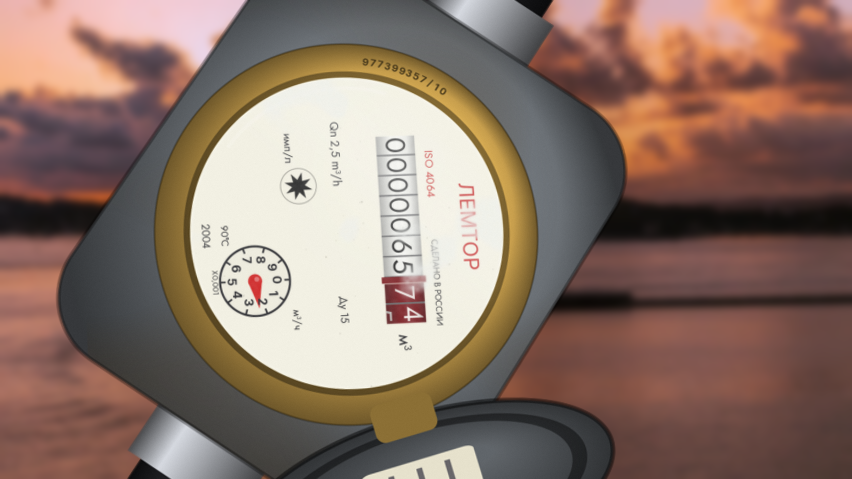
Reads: 65.742,m³
